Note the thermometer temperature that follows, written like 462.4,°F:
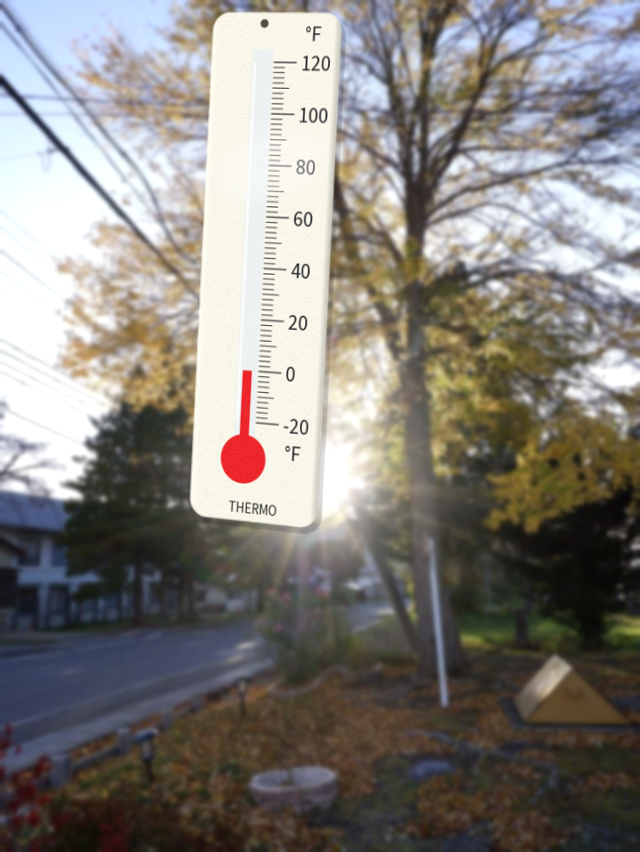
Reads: 0,°F
